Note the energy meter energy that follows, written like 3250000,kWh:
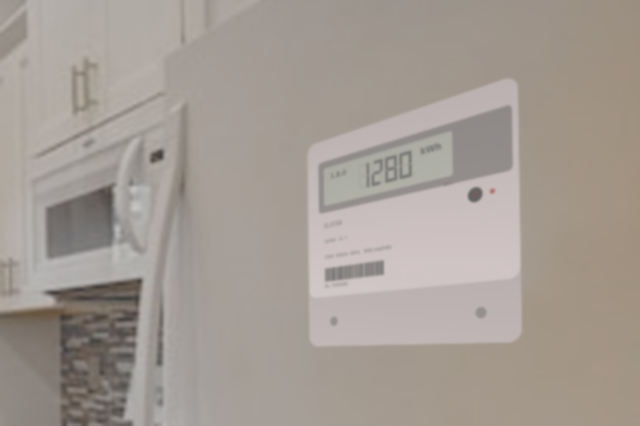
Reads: 1280,kWh
